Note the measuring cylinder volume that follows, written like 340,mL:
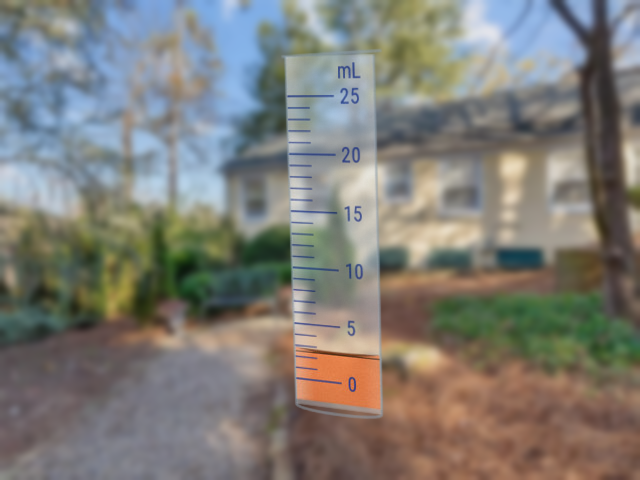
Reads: 2.5,mL
